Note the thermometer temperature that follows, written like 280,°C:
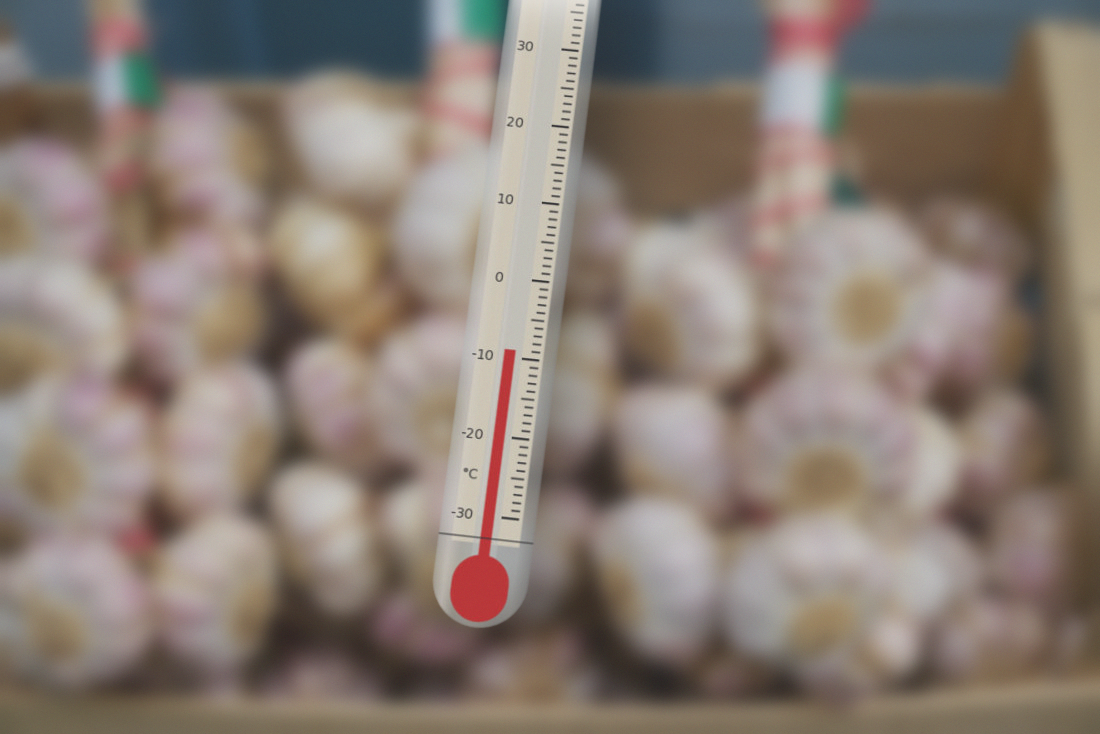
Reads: -9,°C
